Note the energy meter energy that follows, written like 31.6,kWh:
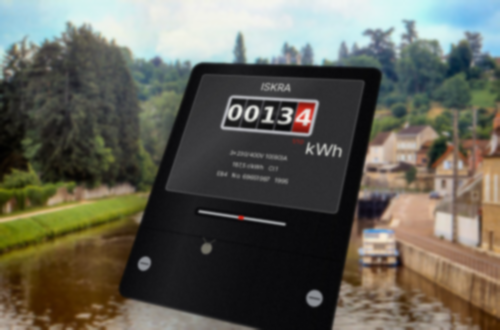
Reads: 13.4,kWh
